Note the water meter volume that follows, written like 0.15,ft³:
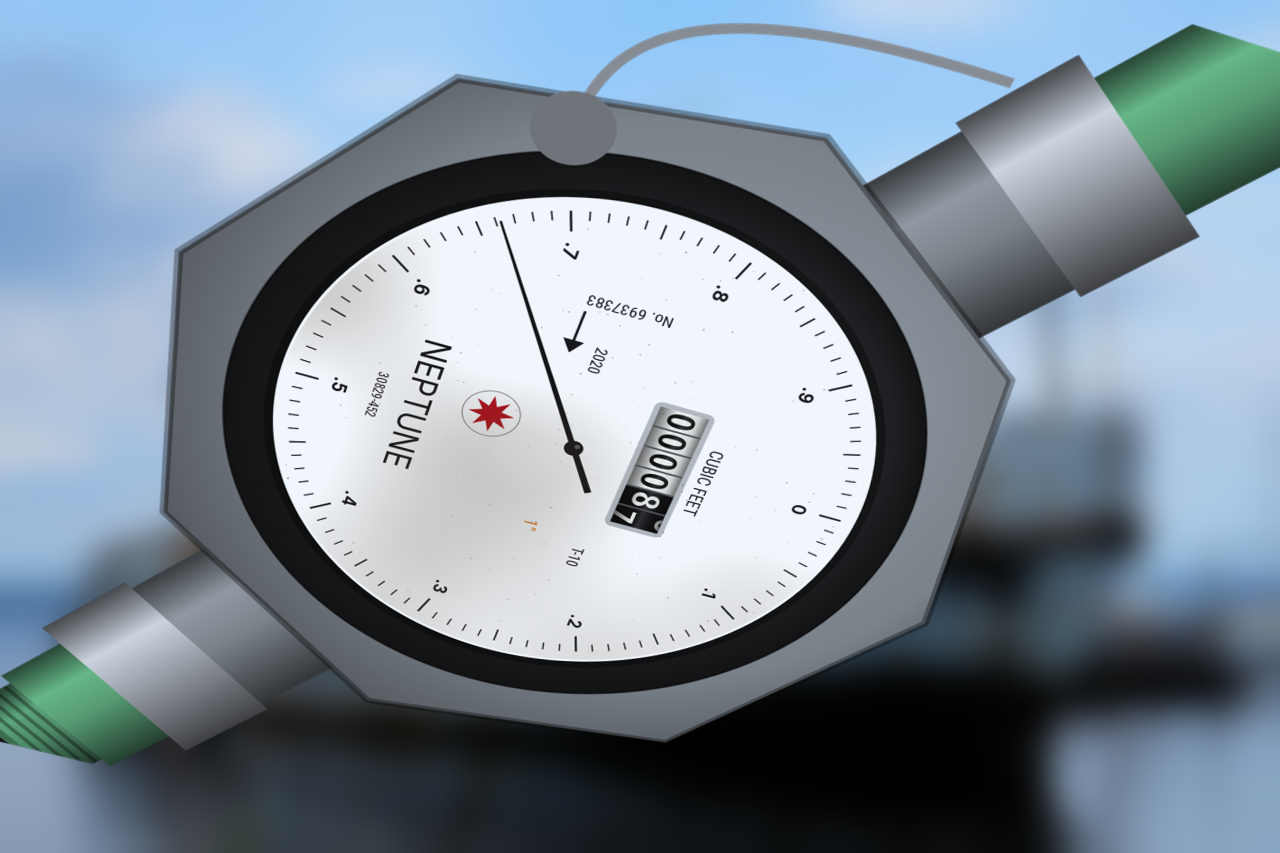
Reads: 86.66,ft³
